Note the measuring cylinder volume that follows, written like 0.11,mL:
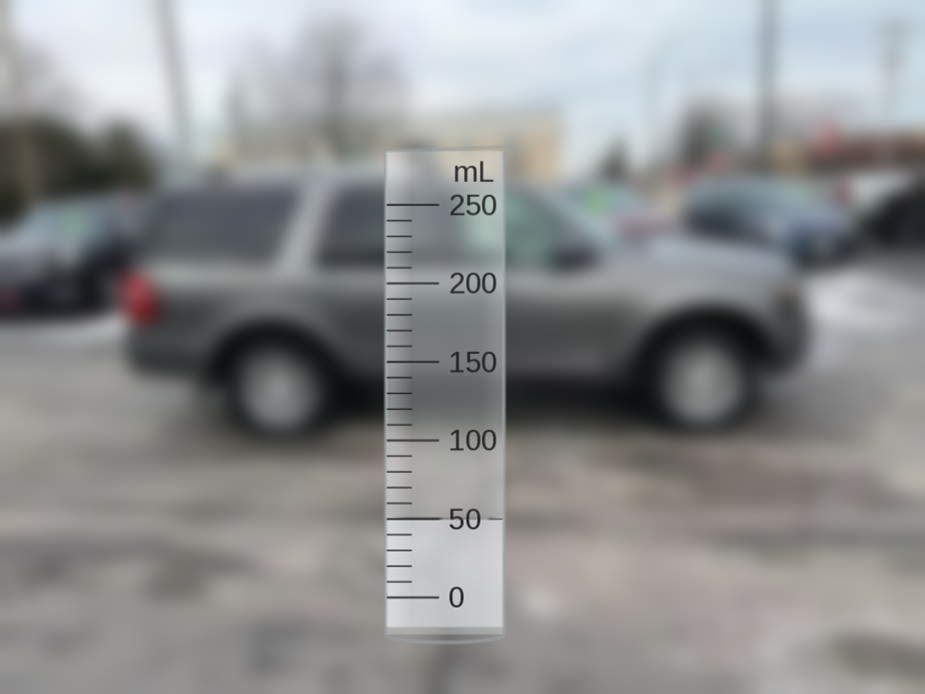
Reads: 50,mL
